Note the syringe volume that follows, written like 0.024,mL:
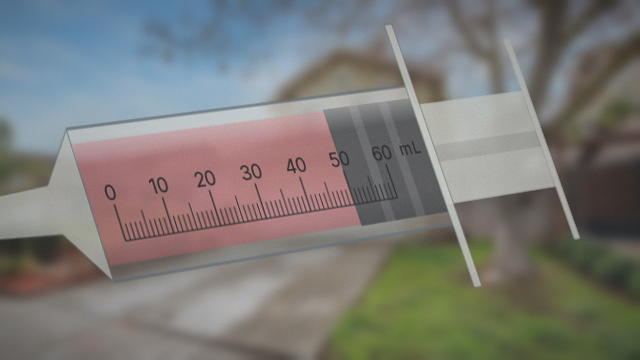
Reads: 50,mL
